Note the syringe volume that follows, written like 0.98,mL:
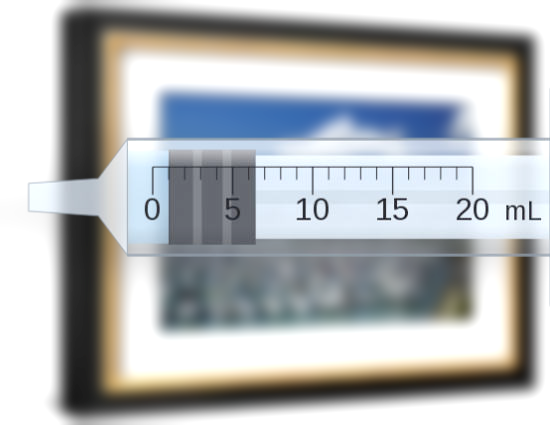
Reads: 1,mL
